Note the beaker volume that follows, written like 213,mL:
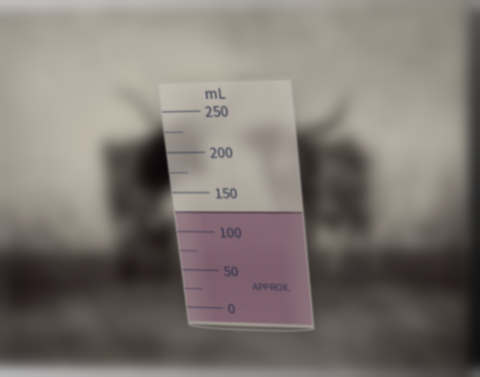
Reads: 125,mL
